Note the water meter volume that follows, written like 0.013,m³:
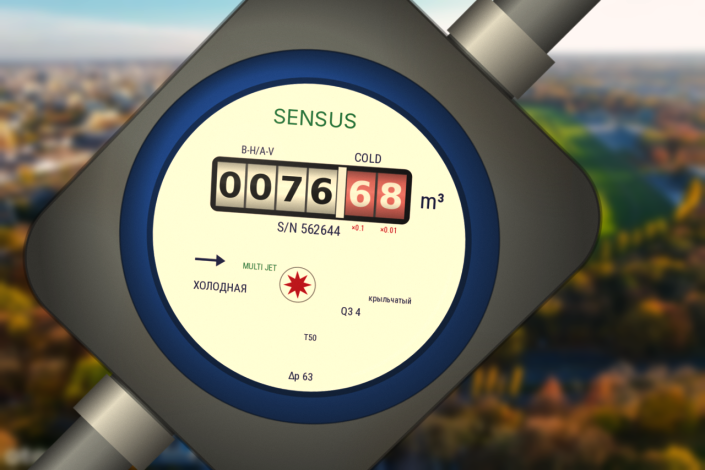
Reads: 76.68,m³
